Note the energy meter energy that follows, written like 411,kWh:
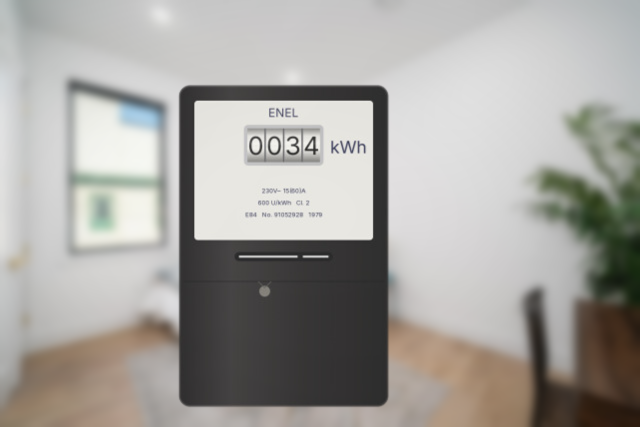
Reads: 34,kWh
